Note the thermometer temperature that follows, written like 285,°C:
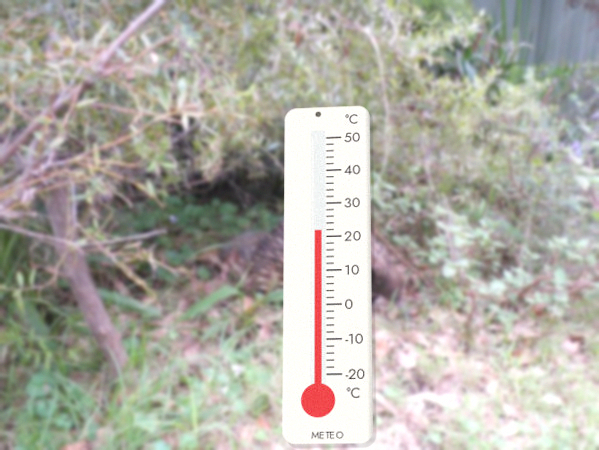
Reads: 22,°C
